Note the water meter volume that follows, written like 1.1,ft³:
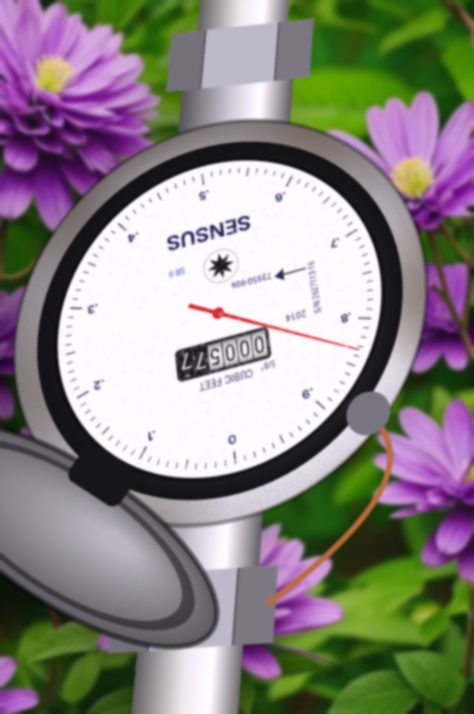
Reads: 576.83,ft³
